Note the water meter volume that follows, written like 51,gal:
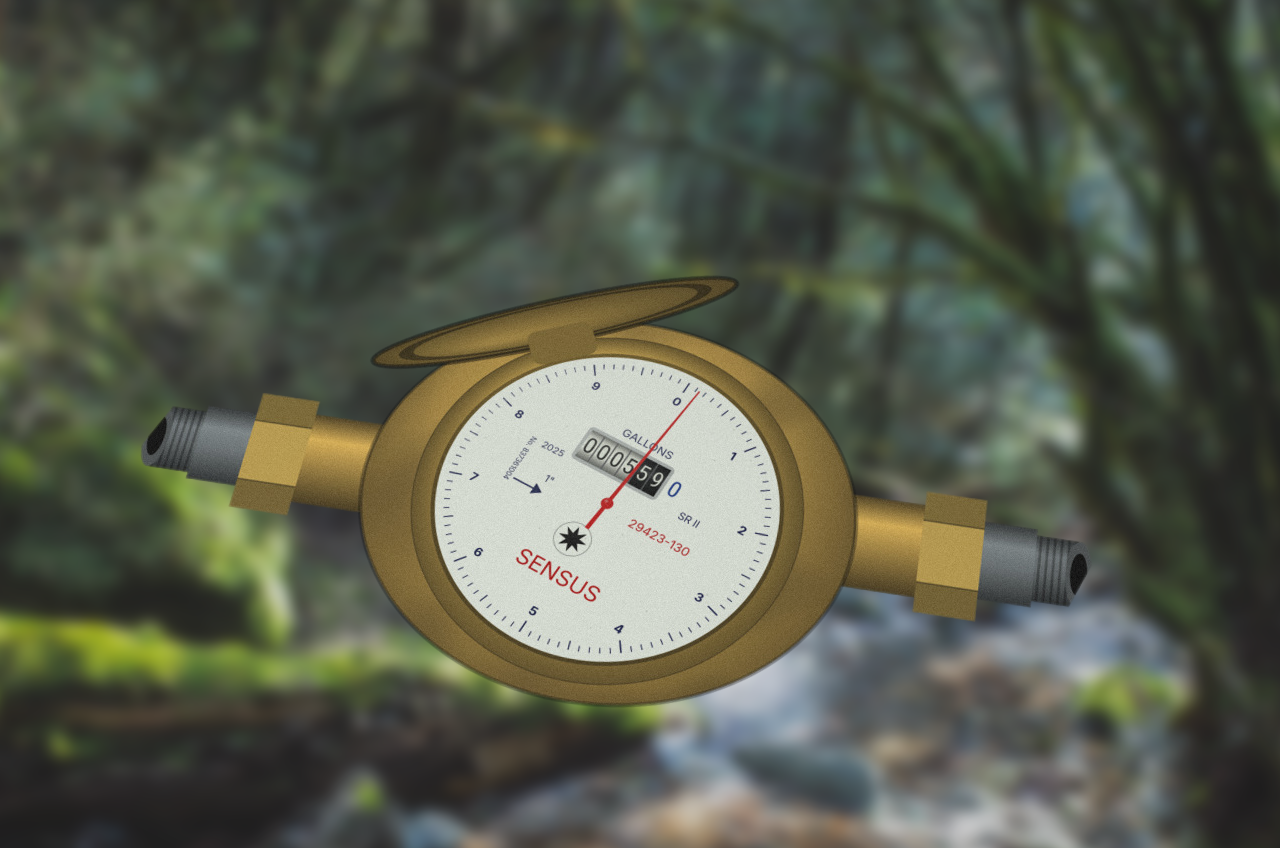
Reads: 5590.1,gal
